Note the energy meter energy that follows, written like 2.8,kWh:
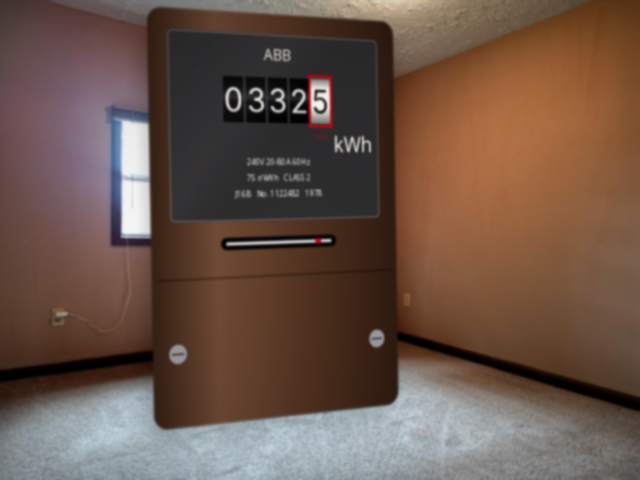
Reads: 332.5,kWh
